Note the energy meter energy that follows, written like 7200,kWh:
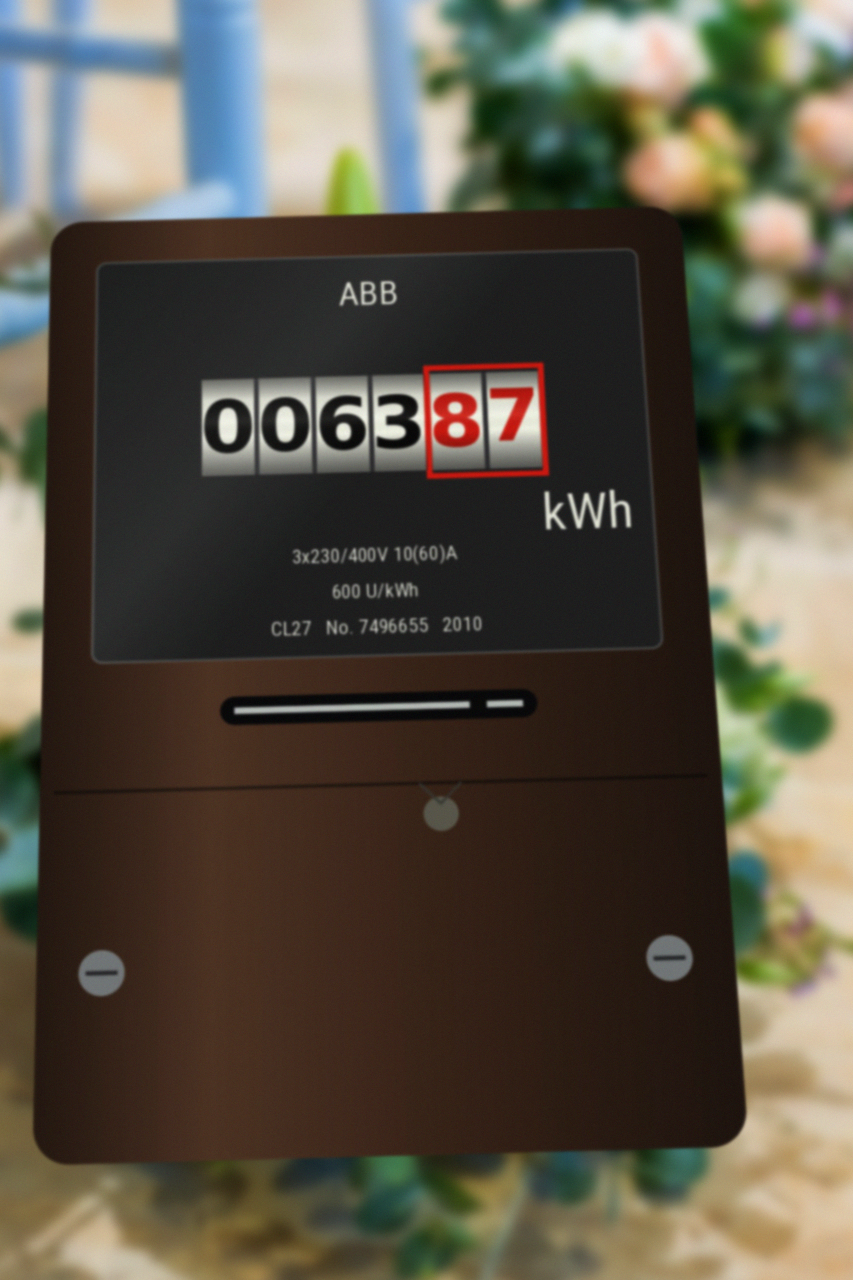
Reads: 63.87,kWh
